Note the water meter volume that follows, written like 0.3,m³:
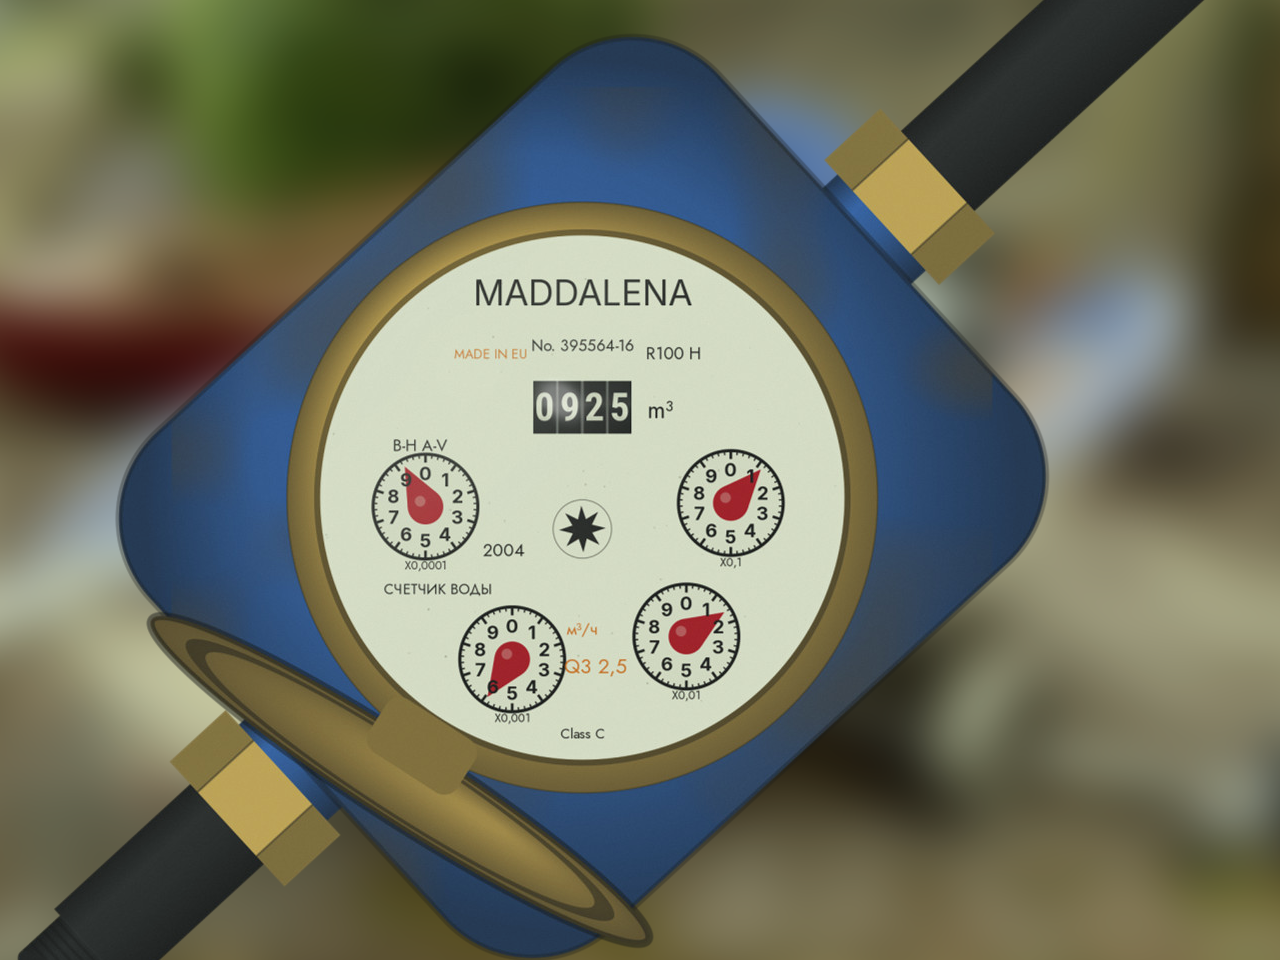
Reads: 925.1159,m³
